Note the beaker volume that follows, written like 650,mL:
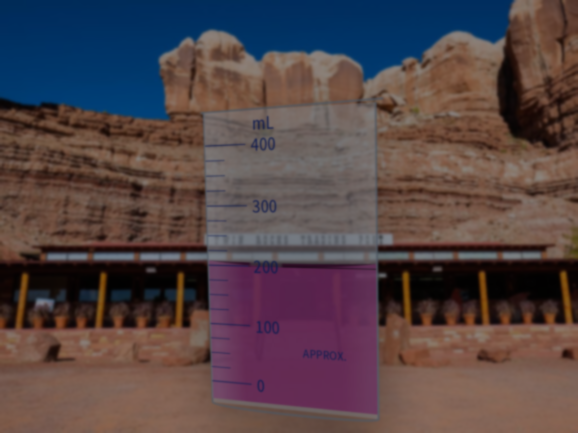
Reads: 200,mL
